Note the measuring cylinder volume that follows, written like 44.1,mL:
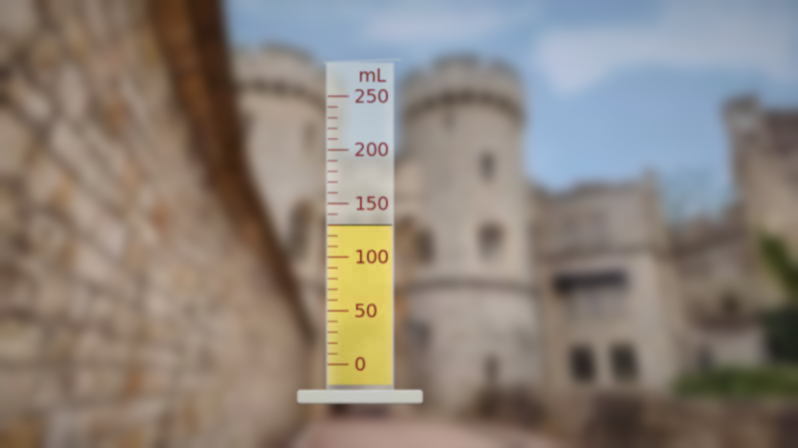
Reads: 130,mL
